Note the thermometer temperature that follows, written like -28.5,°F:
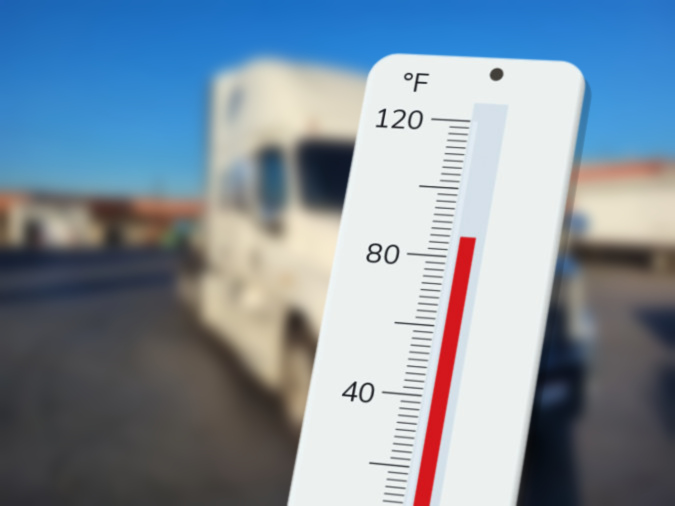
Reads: 86,°F
